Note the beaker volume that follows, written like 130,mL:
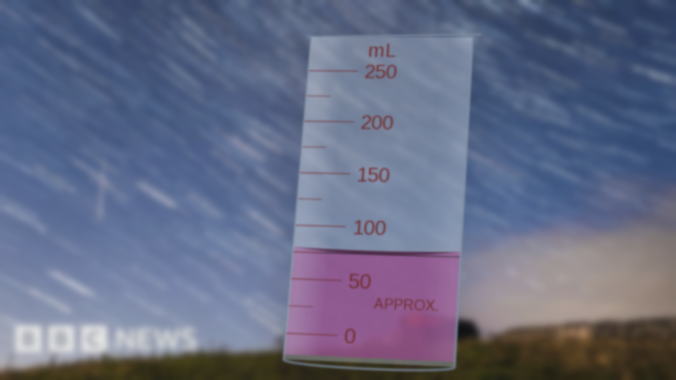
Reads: 75,mL
